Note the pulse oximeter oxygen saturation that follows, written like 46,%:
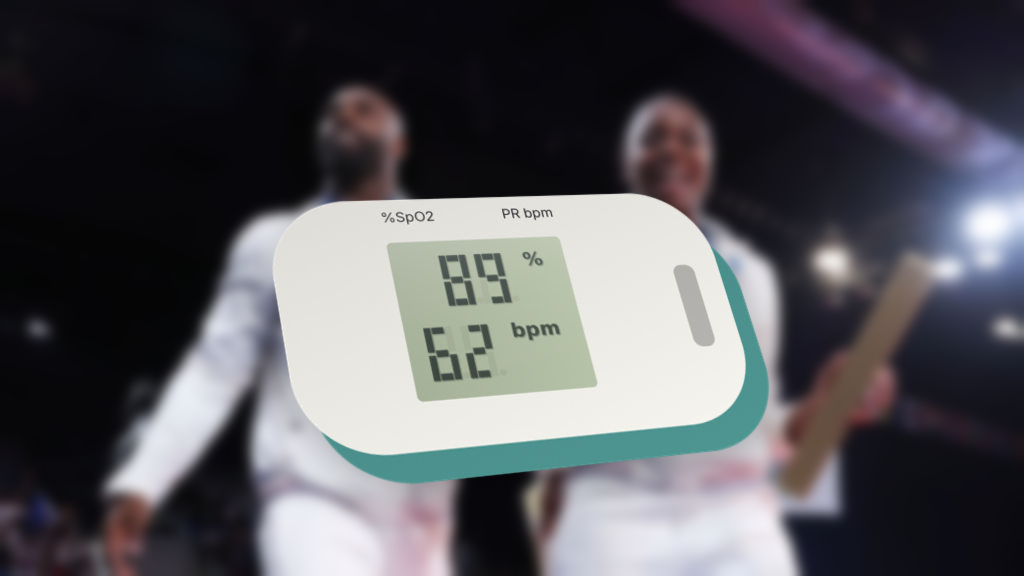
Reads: 89,%
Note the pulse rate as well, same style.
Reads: 62,bpm
